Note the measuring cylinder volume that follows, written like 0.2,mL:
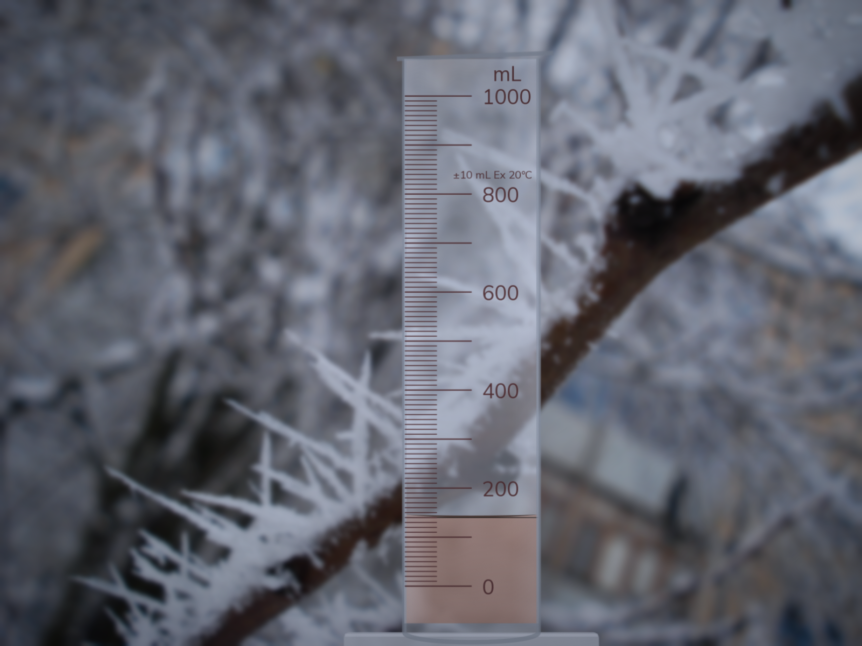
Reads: 140,mL
